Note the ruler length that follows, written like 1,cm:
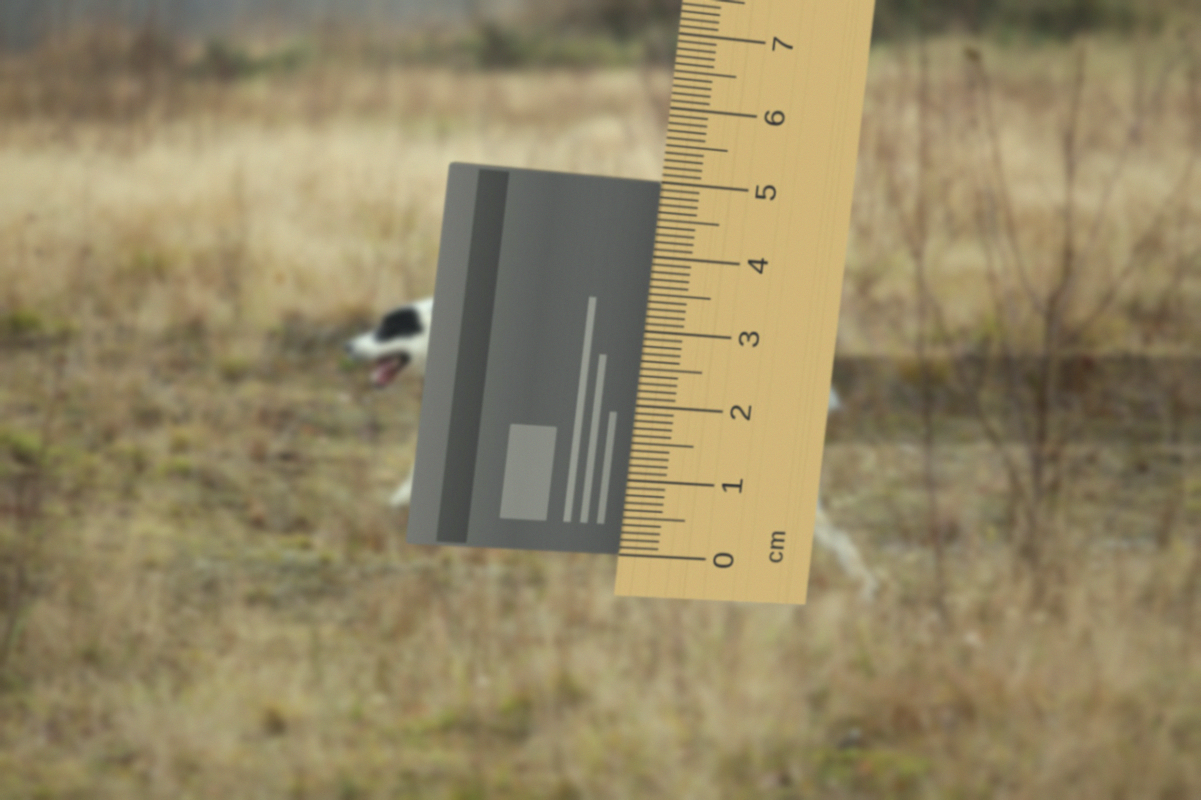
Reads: 5,cm
